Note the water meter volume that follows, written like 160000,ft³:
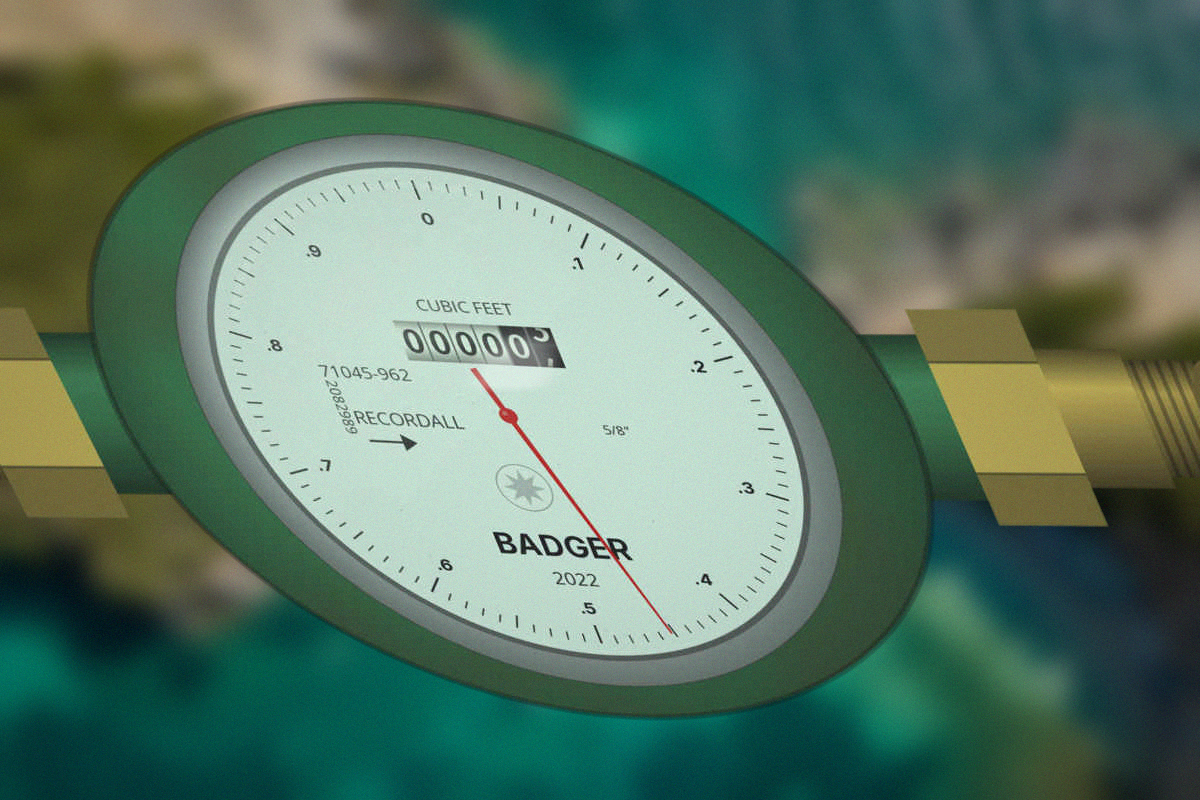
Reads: 3.45,ft³
